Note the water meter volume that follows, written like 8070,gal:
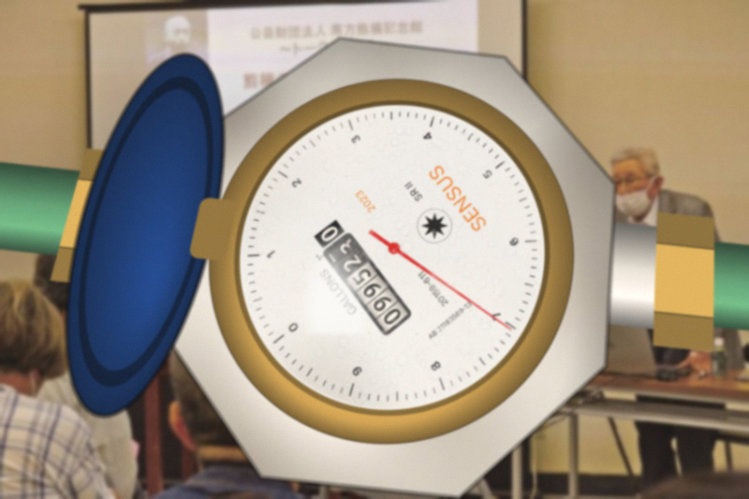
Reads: 995227.0,gal
